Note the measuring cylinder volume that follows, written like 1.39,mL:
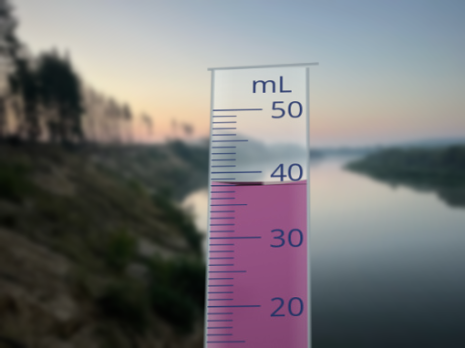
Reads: 38,mL
